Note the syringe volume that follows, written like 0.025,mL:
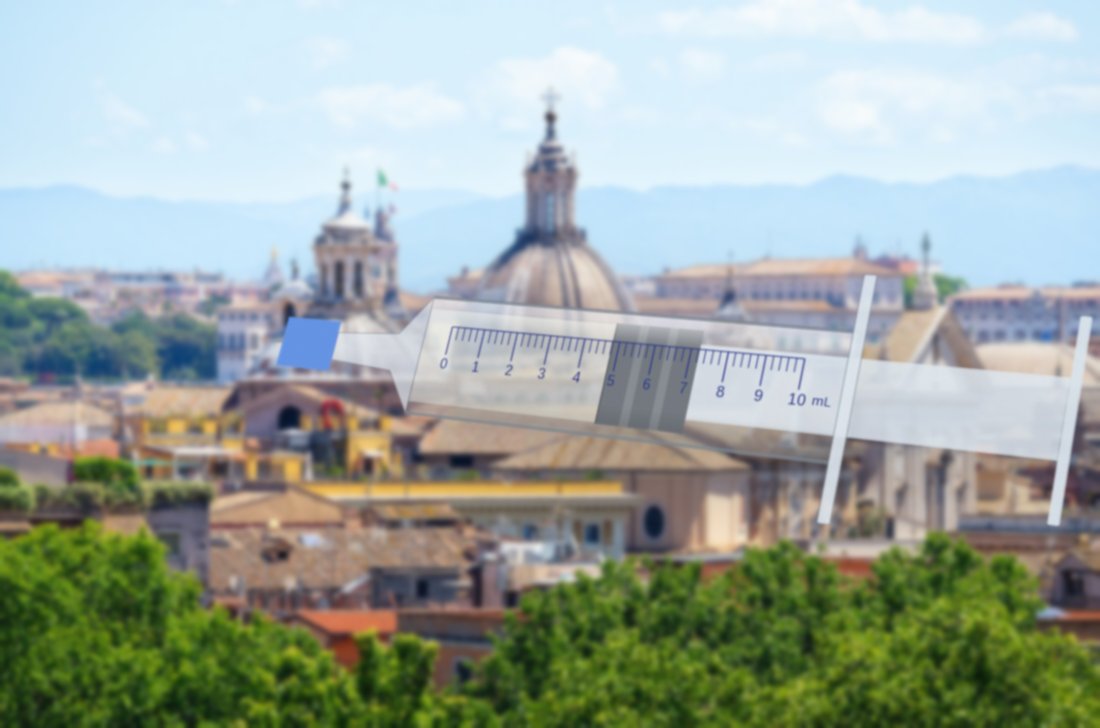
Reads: 4.8,mL
